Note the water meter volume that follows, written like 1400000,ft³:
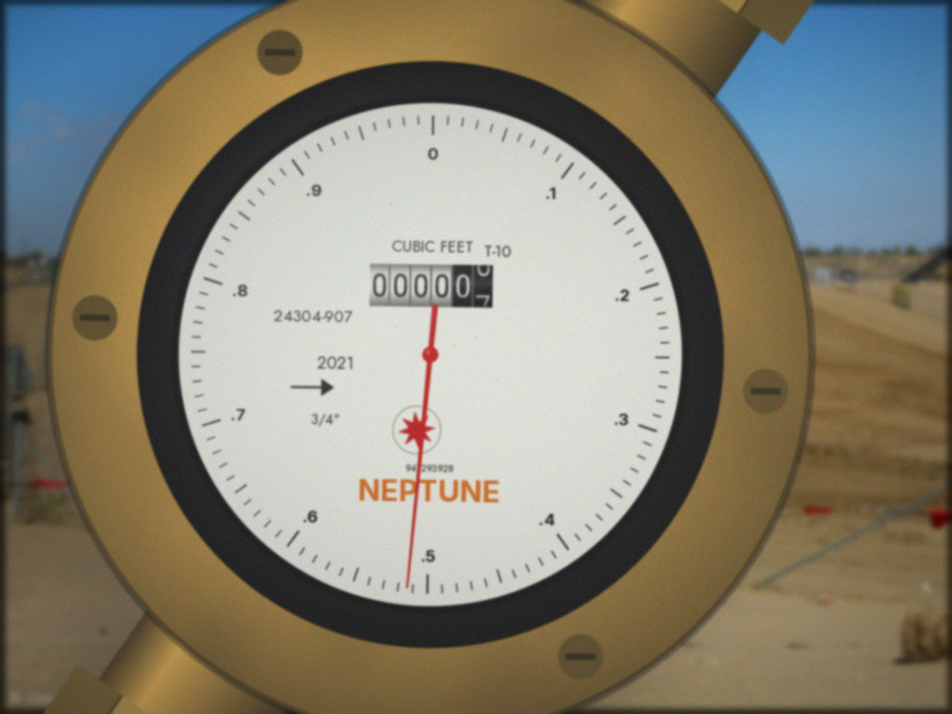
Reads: 6.51,ft³
